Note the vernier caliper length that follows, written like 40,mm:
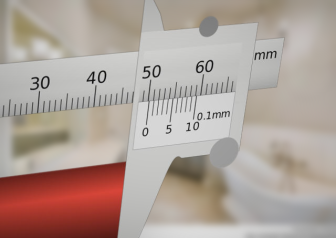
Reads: 50.2,mm
